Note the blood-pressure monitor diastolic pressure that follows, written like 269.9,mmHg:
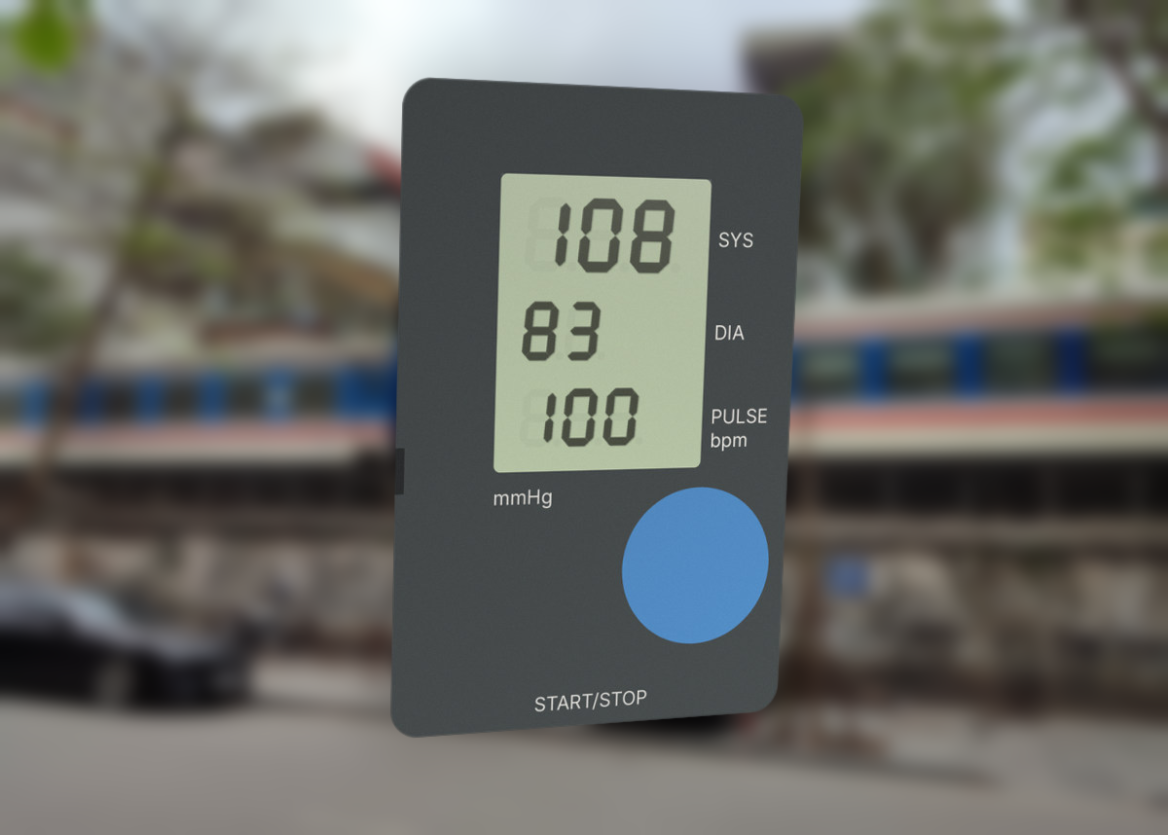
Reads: 83,mmHg
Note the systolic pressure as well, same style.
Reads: 108,mmHg
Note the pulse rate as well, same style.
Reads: 100,bpm
